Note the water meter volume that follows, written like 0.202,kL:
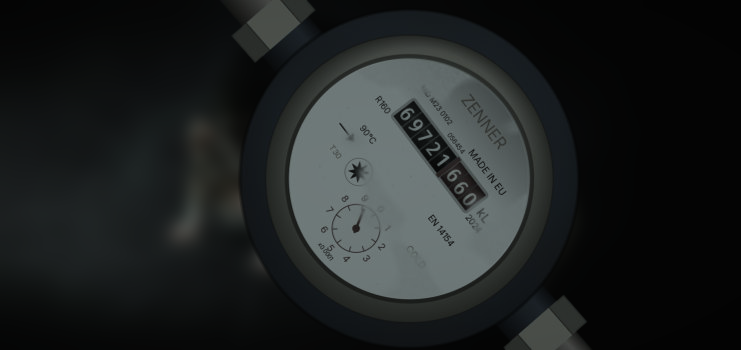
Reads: 69721.6599,kL
